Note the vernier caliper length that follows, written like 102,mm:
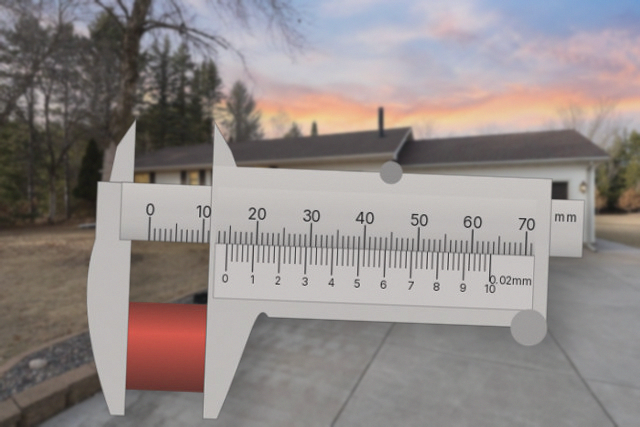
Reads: 14.5,mm
